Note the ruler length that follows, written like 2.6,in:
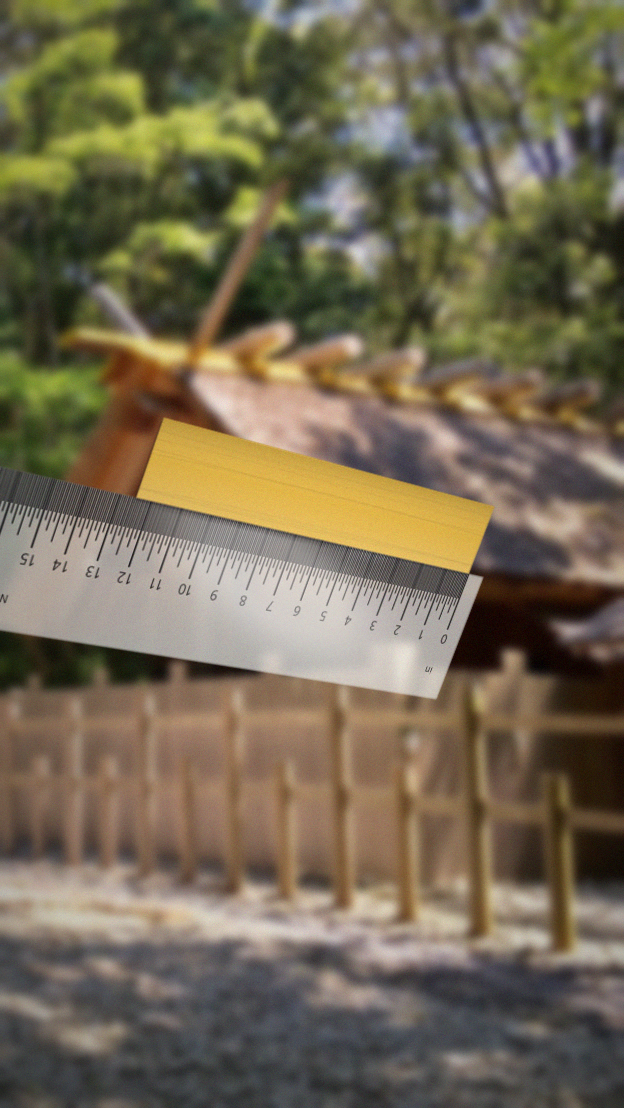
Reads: 12.5,in
